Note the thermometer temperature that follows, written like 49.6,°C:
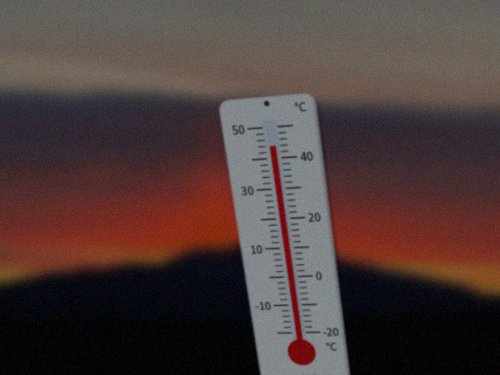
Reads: 44,°C
